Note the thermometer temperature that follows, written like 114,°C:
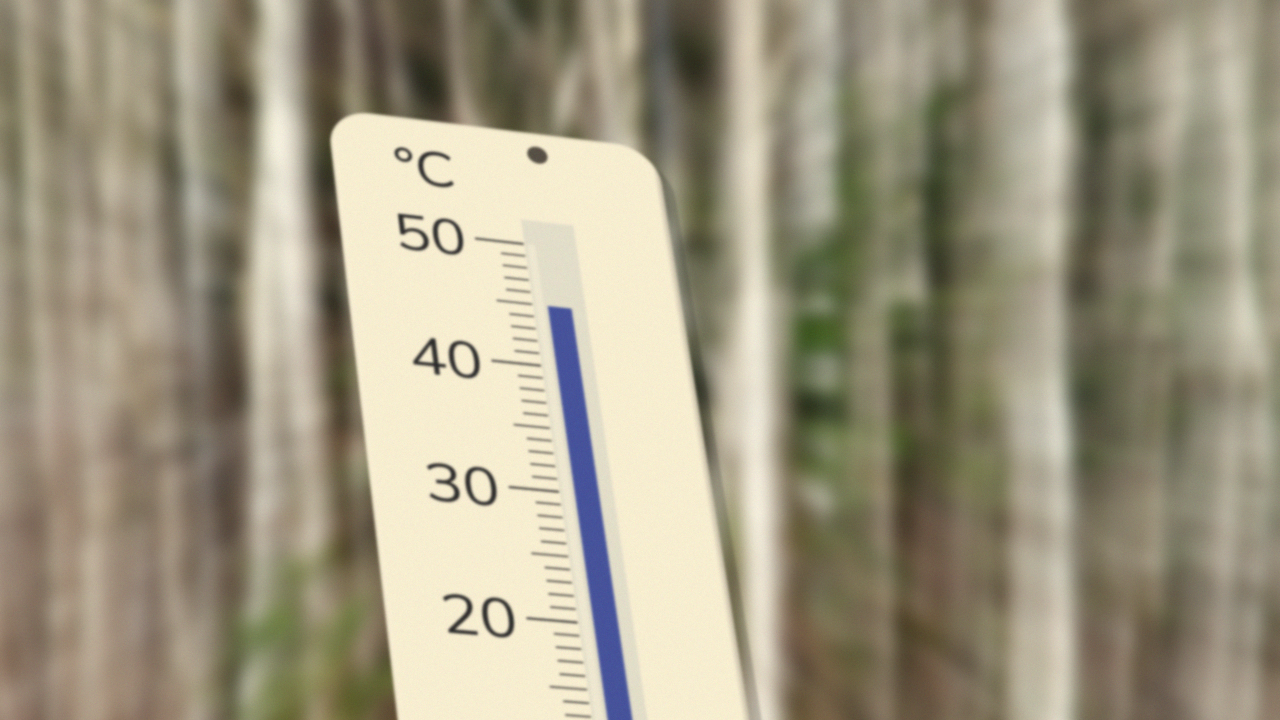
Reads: 45,°C
